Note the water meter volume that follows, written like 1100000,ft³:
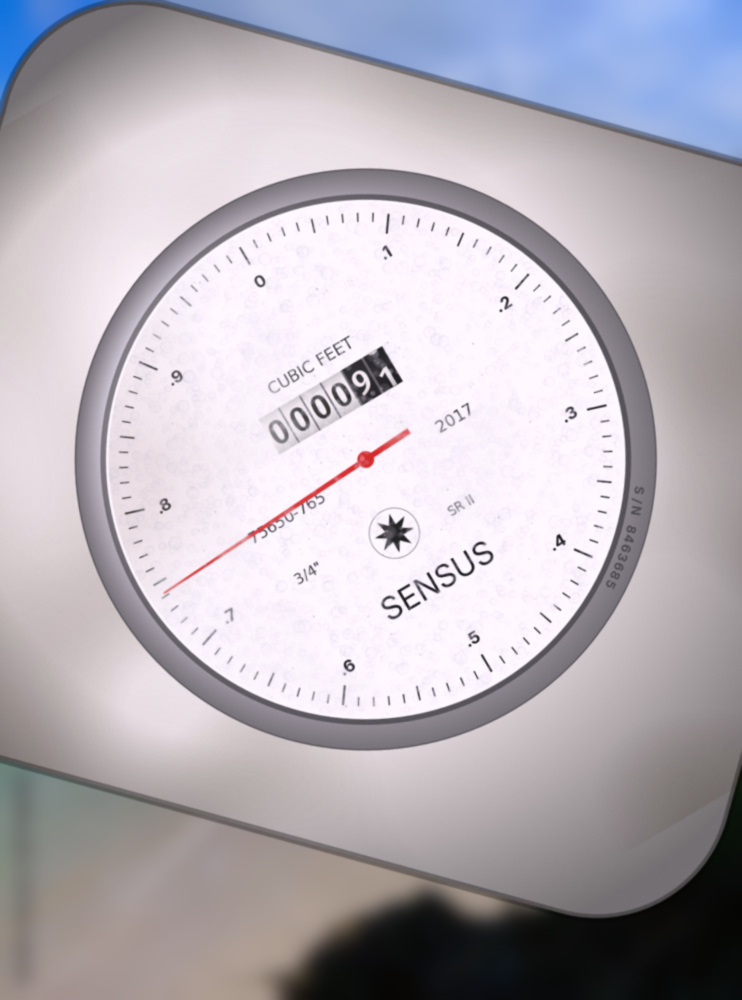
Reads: 90.74,ft³
